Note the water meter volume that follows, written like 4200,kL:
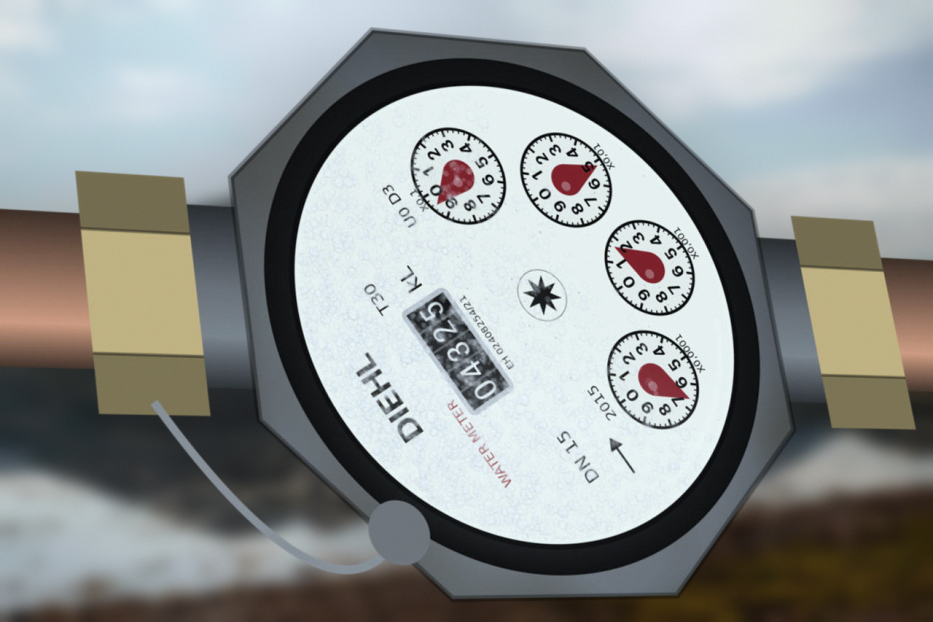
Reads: 4324.9516,kL
